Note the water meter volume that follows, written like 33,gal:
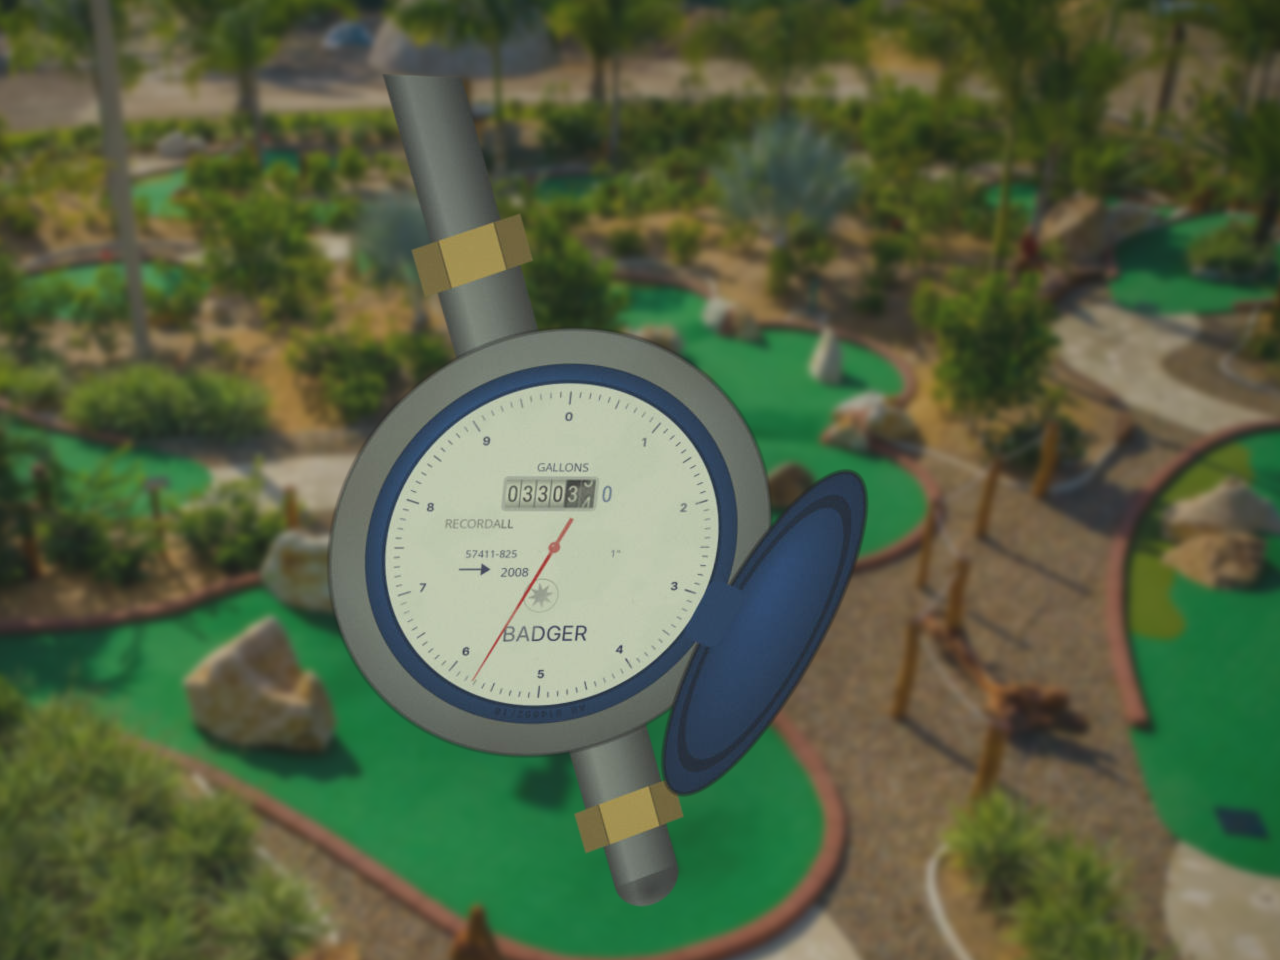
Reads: 330335.7,gal
